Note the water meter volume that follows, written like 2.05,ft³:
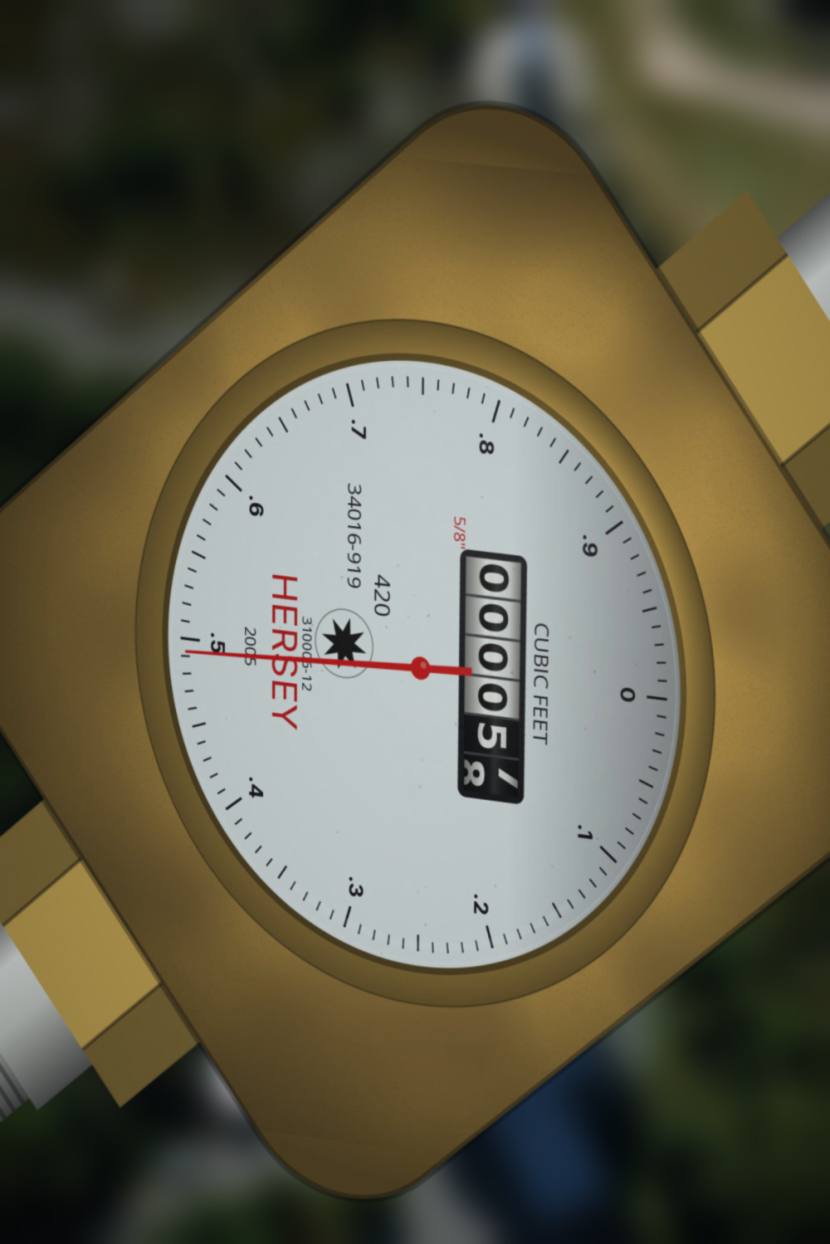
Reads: 57.49,ft³
